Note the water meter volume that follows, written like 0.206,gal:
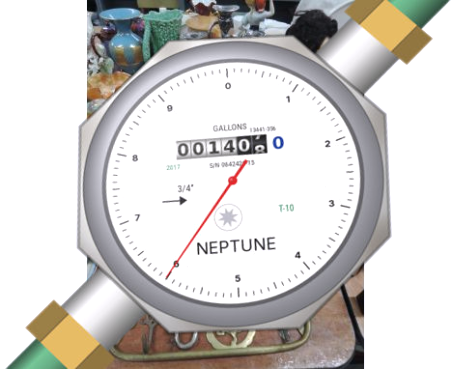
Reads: 14076.0,gal
